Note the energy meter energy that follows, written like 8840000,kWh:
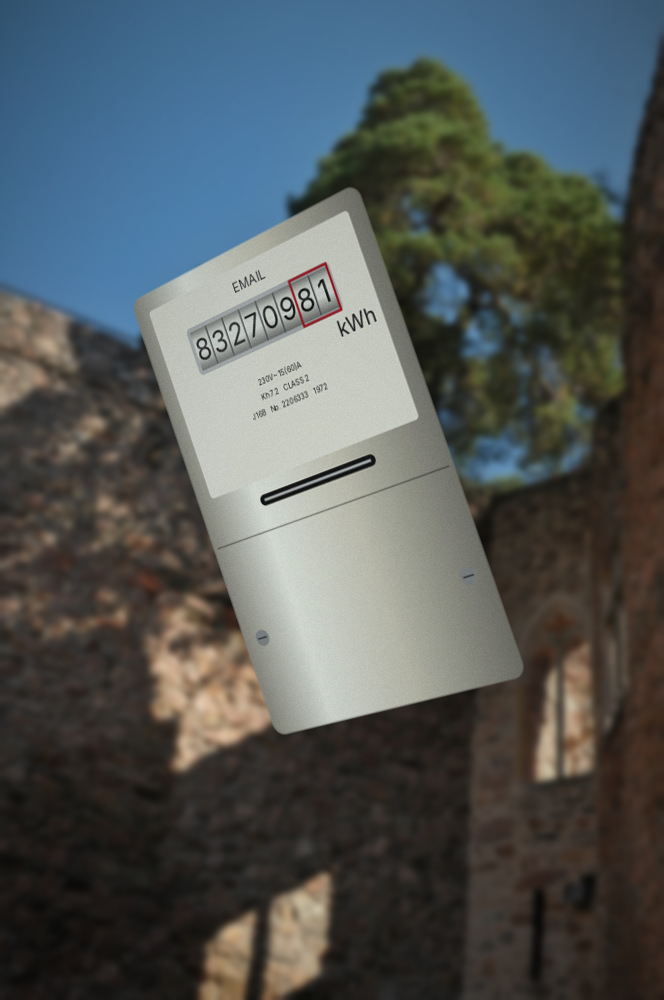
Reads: 832709.81,kWh
